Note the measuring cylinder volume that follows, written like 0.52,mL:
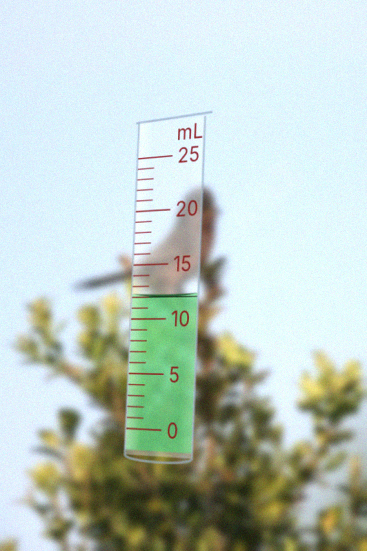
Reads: 12,mL
